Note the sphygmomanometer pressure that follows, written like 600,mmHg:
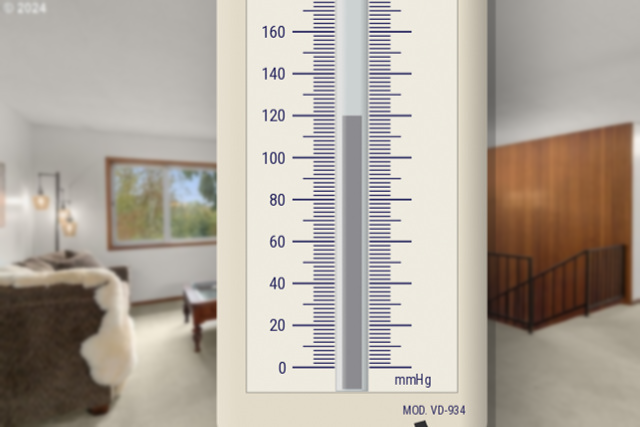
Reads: 120,mmHg
